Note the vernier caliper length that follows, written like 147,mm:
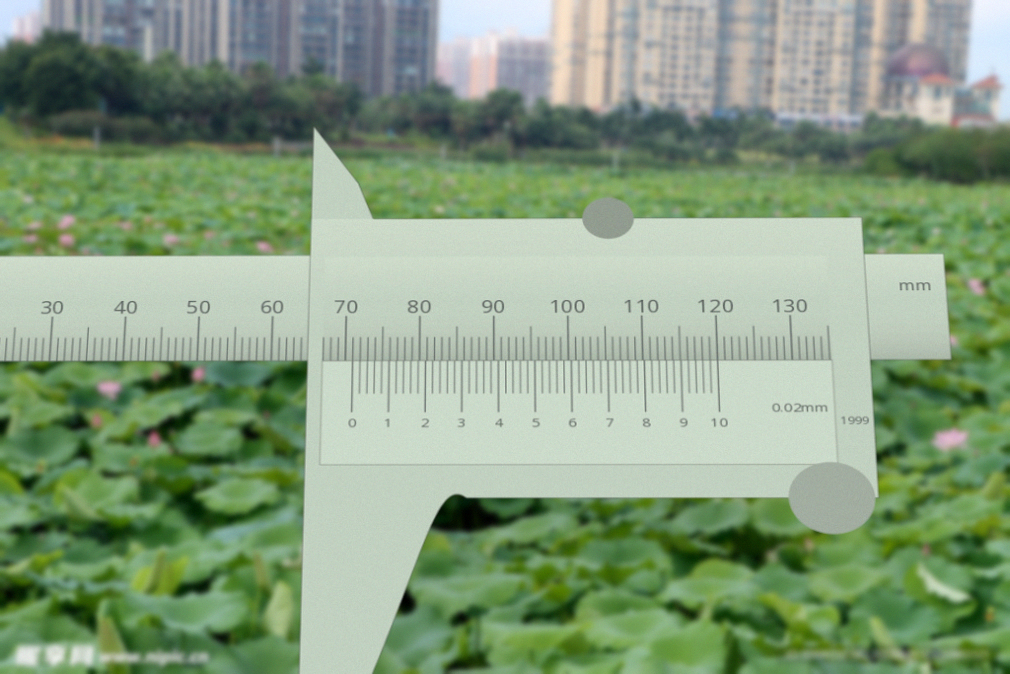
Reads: 71.0,mm
